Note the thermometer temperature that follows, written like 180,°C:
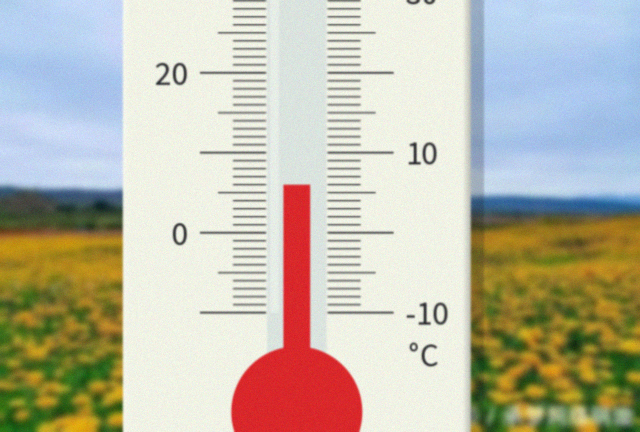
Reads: 6,°C
